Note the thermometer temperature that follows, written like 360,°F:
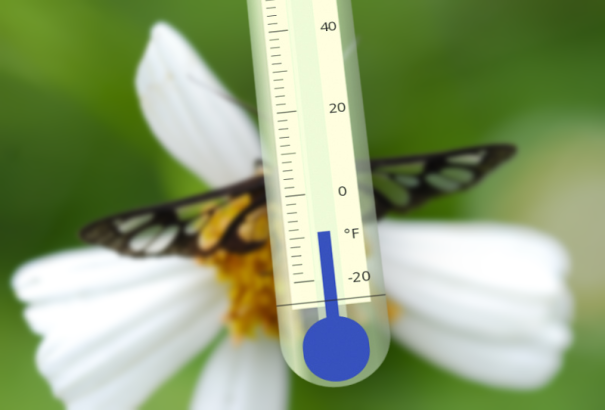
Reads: -9,°F
